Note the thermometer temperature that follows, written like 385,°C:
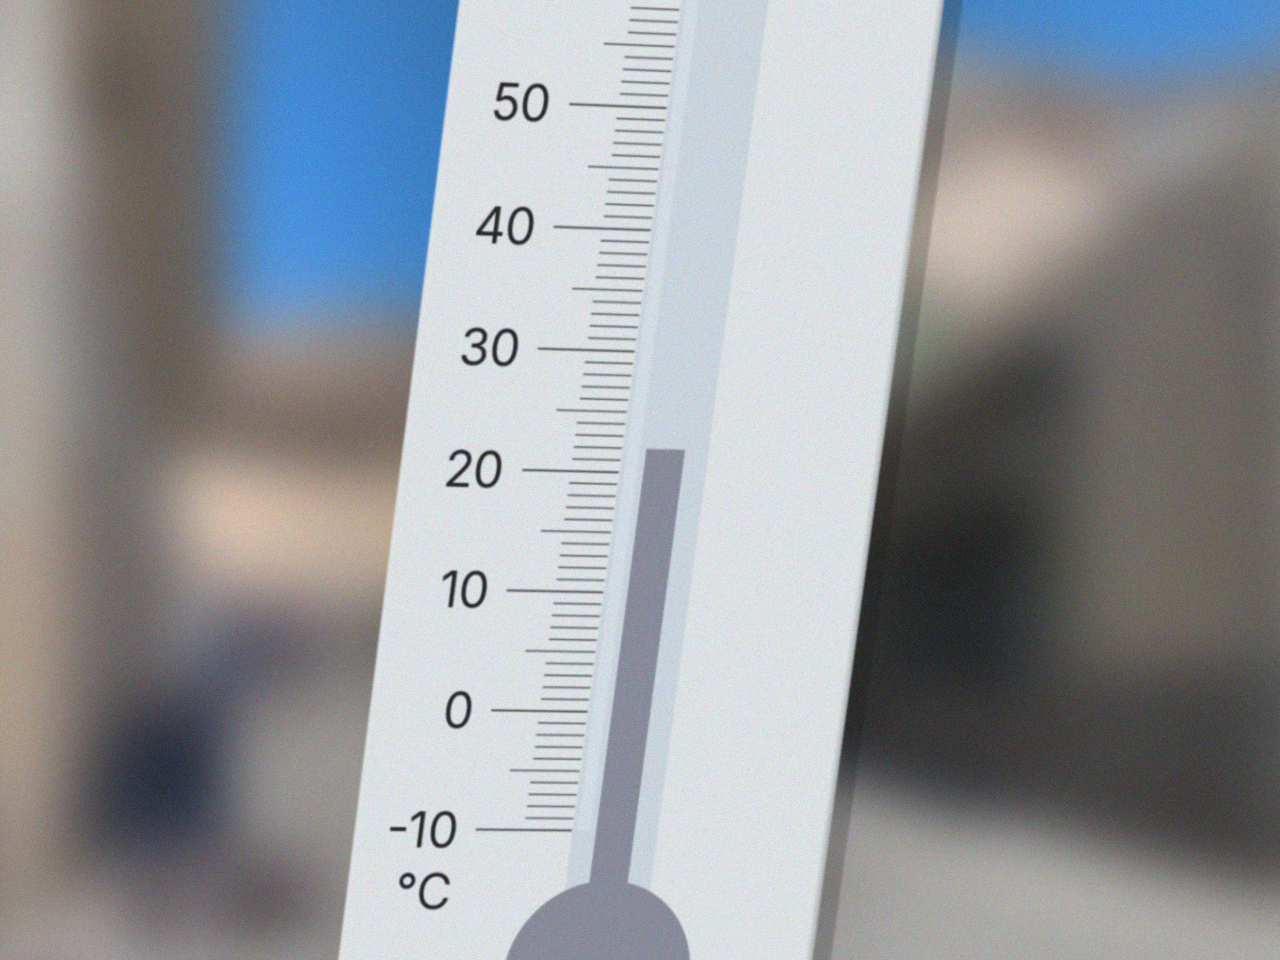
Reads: 22,°C
